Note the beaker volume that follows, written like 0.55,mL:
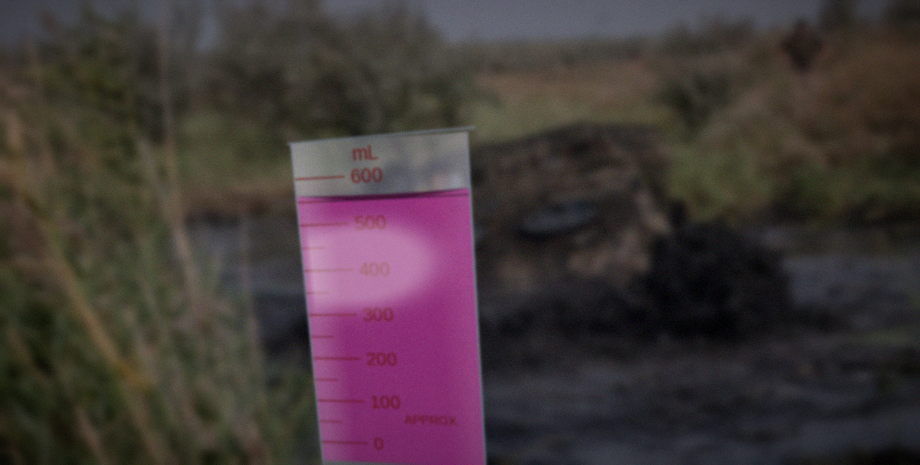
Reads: 550,mL
